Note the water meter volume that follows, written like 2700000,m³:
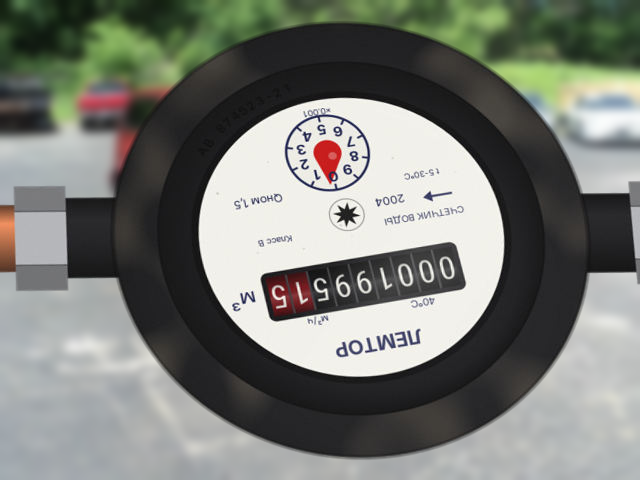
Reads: 1995.150,m³
